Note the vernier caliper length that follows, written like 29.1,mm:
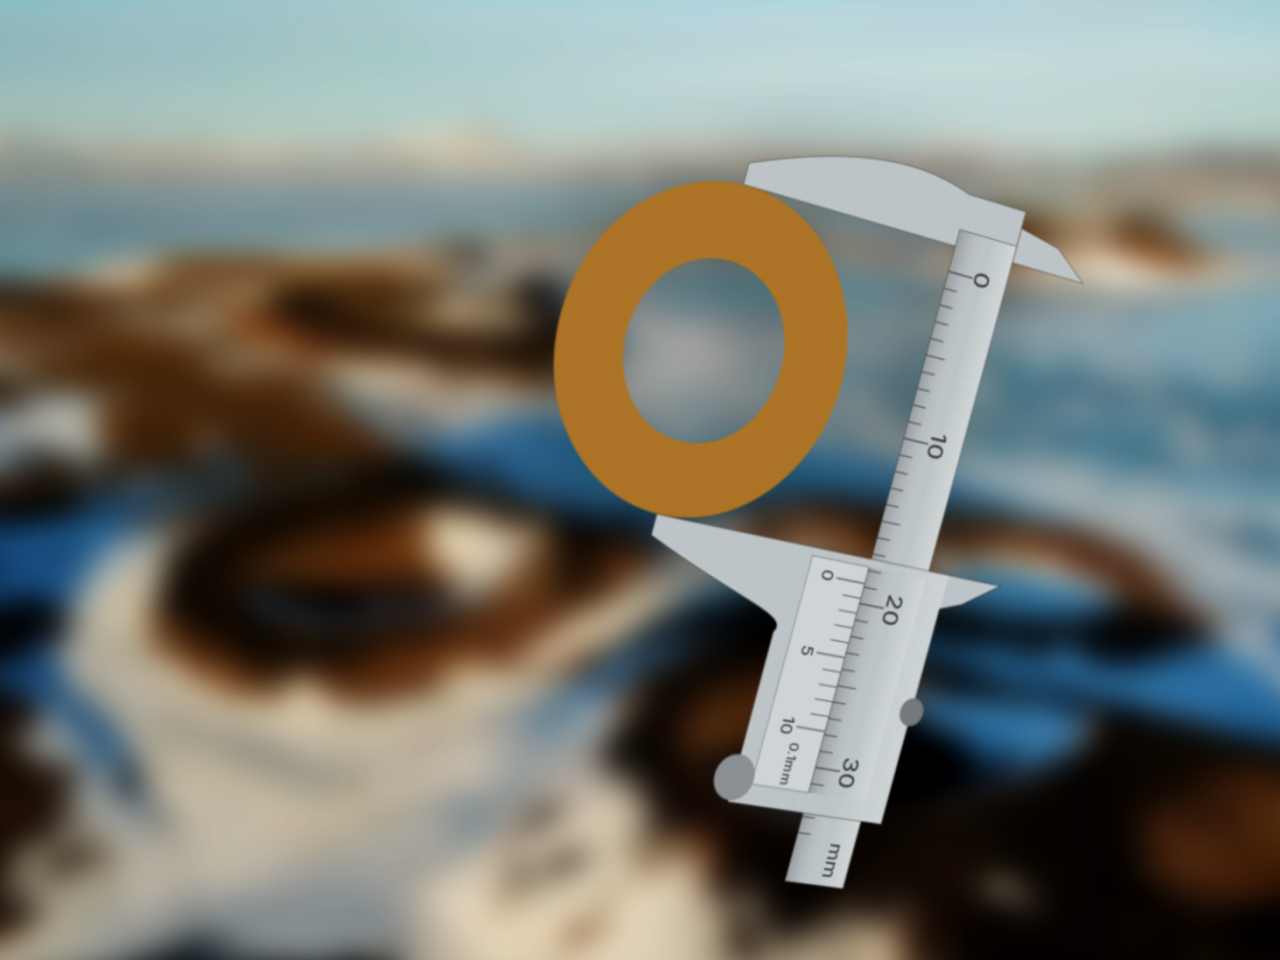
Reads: 18.8,mm
